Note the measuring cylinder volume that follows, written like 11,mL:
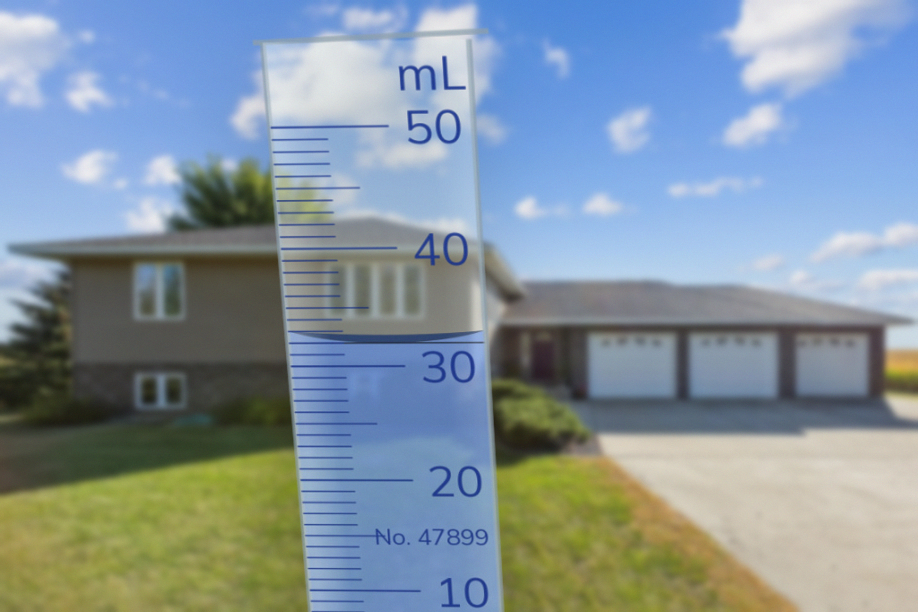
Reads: 32,mL
